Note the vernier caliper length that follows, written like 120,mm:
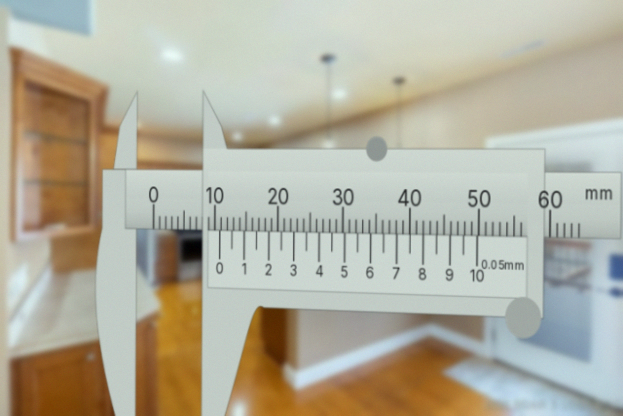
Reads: 10.8,mm
